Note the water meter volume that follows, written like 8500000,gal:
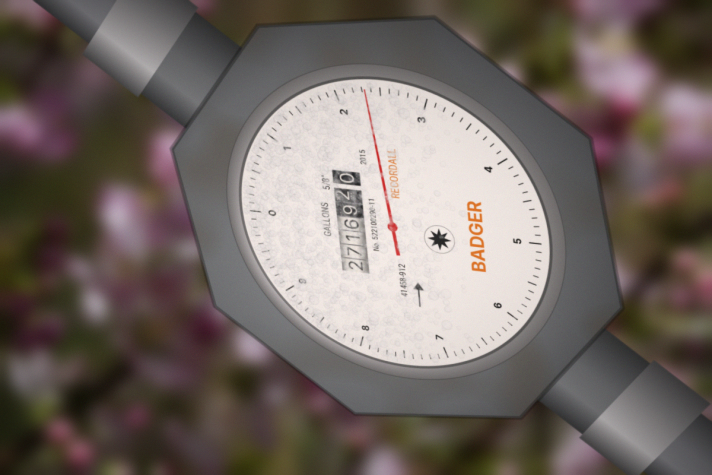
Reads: 2716922.3,gal
